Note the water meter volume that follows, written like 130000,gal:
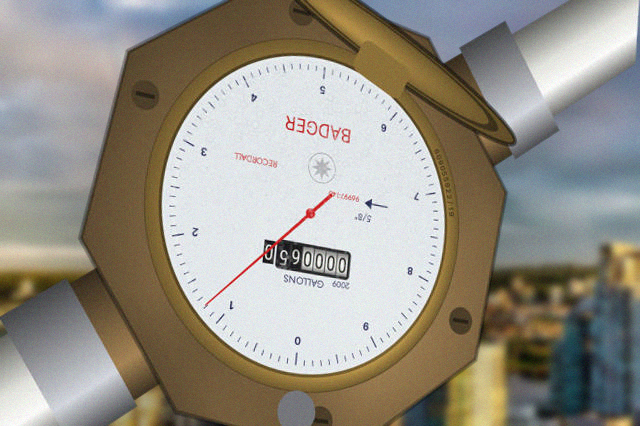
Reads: 651.2,gal
